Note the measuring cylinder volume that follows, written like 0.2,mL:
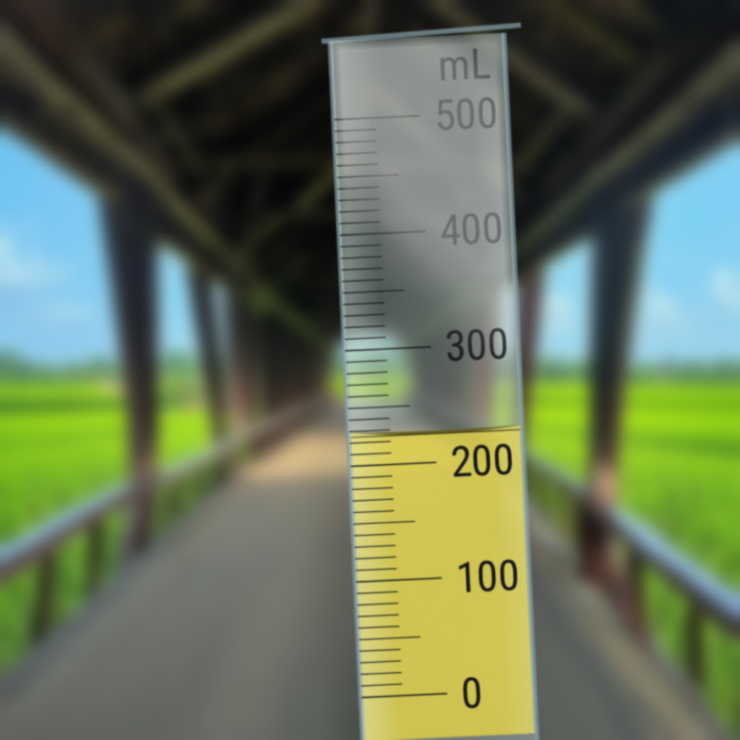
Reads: 225,mL
